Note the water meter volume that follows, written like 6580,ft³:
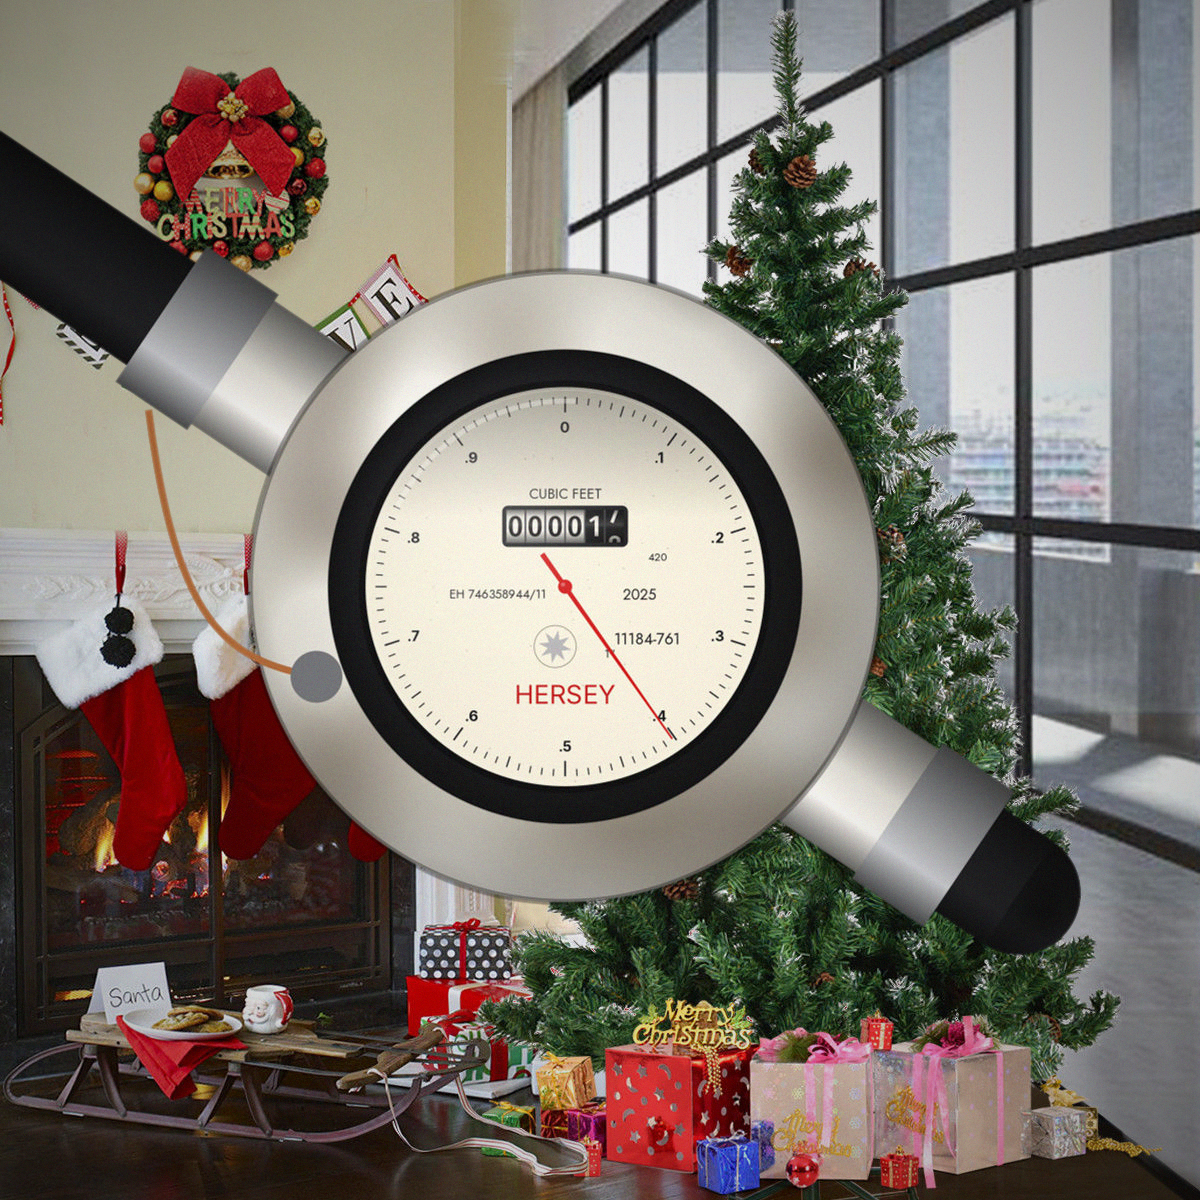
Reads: 17.40,ft³
